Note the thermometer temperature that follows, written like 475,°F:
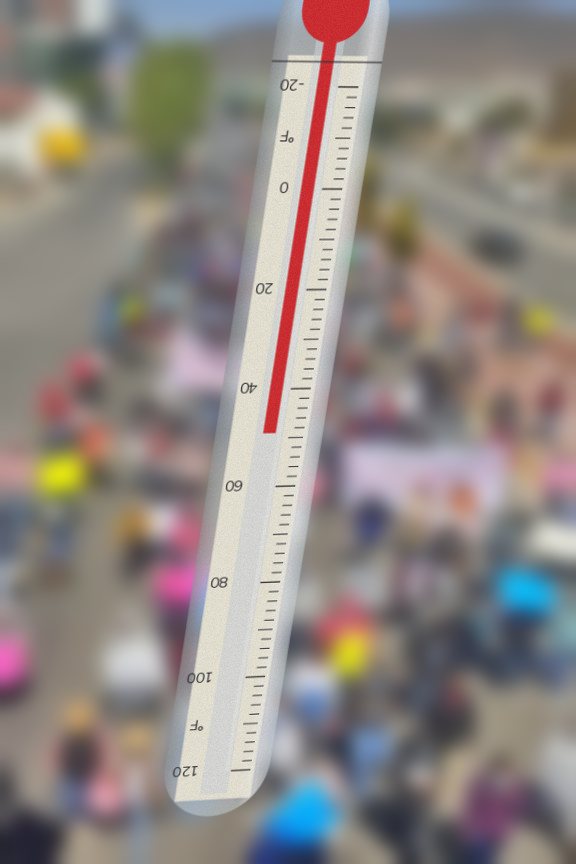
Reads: 49,°F
